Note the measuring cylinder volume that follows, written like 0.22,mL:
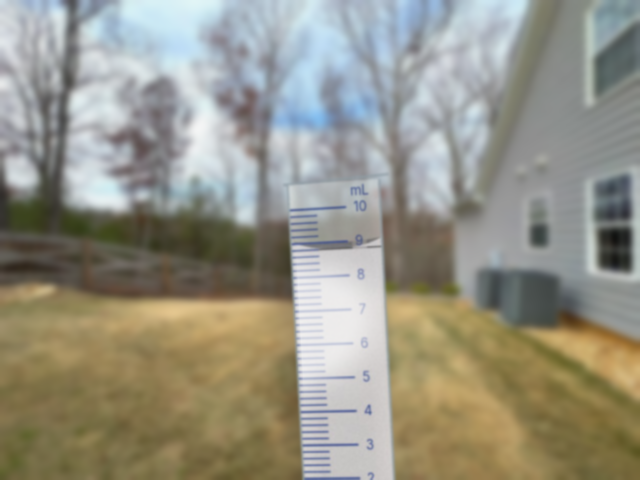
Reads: 8.8,mL
